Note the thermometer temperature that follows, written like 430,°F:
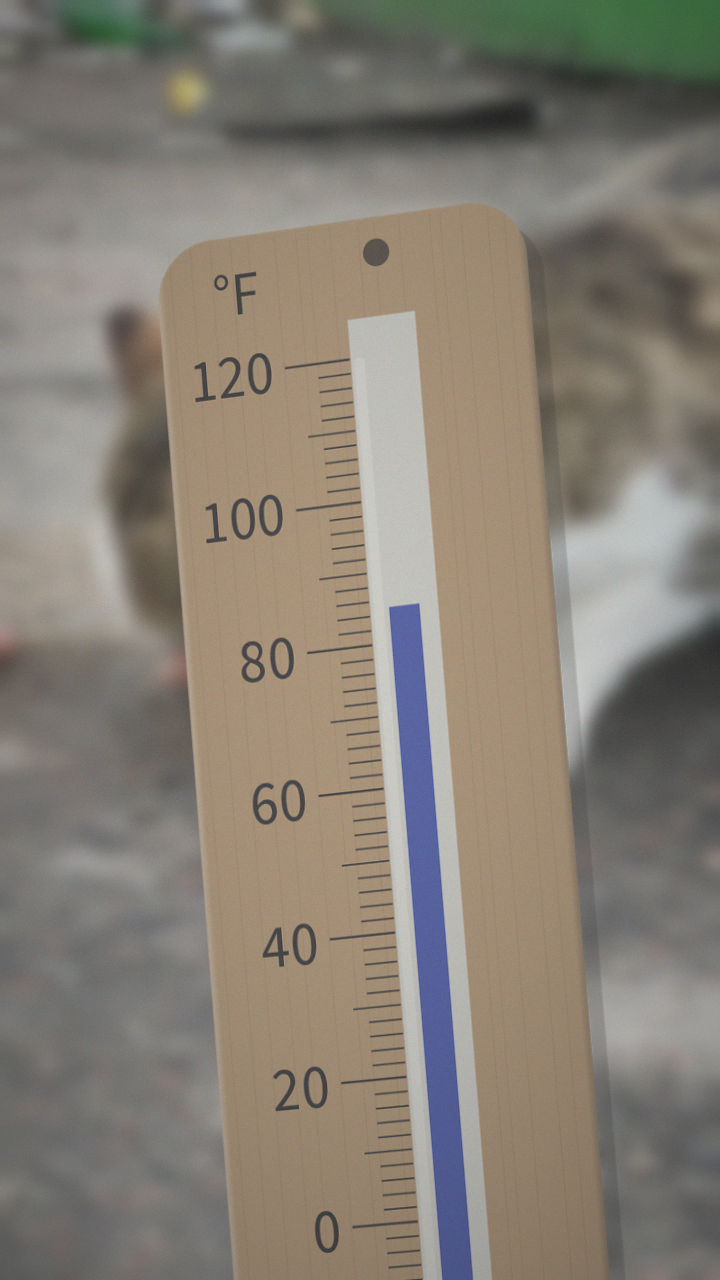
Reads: 85,°F
